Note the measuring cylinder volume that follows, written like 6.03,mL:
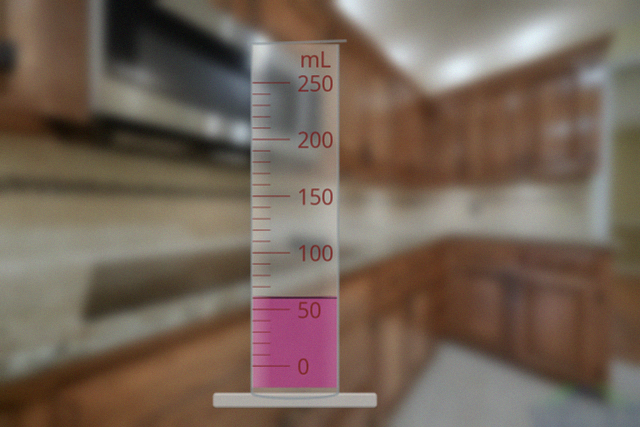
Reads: 60,mL
